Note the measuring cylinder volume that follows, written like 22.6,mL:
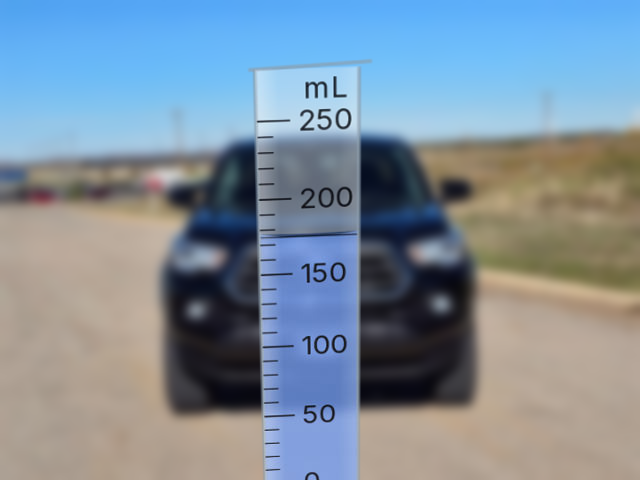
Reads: 175,mL
